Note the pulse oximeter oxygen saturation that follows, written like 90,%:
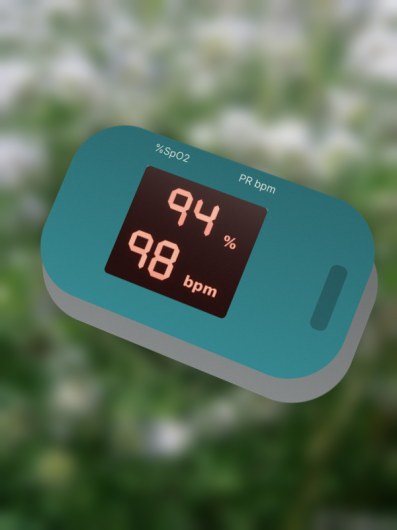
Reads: 94,%
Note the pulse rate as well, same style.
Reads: 98,bpm
